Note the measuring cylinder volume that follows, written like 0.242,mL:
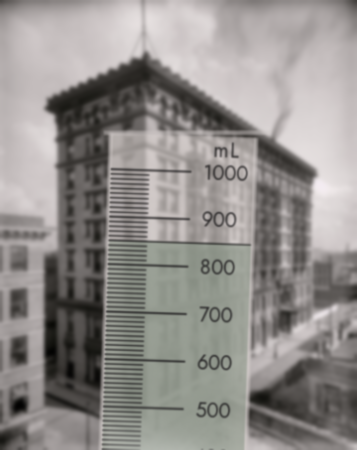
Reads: 850,mL
